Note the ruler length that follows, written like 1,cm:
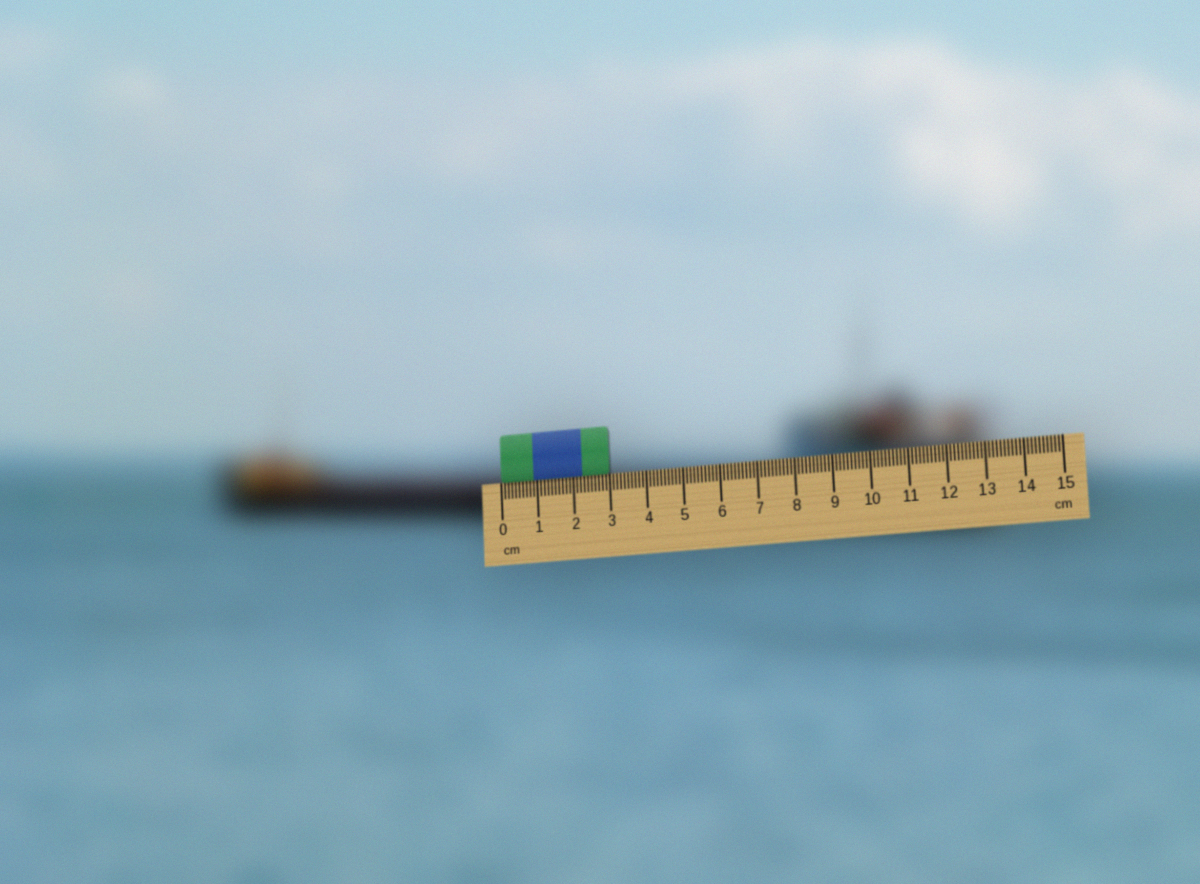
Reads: 3,cm
